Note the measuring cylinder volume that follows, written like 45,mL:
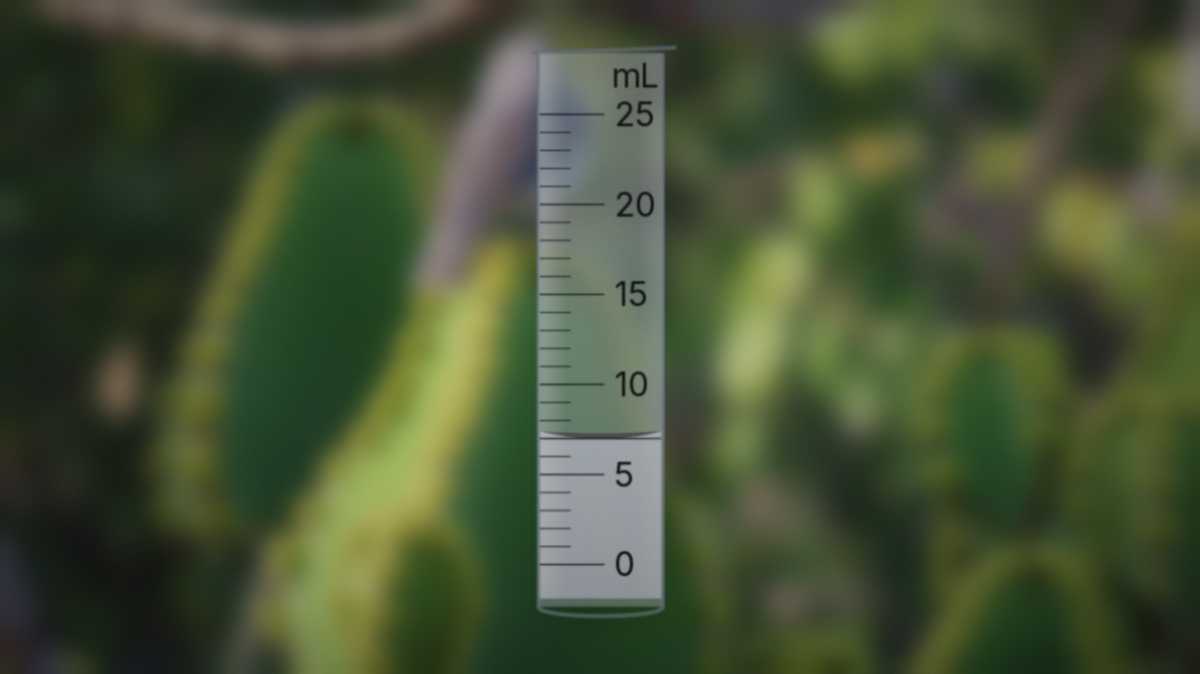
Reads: 7,mL
